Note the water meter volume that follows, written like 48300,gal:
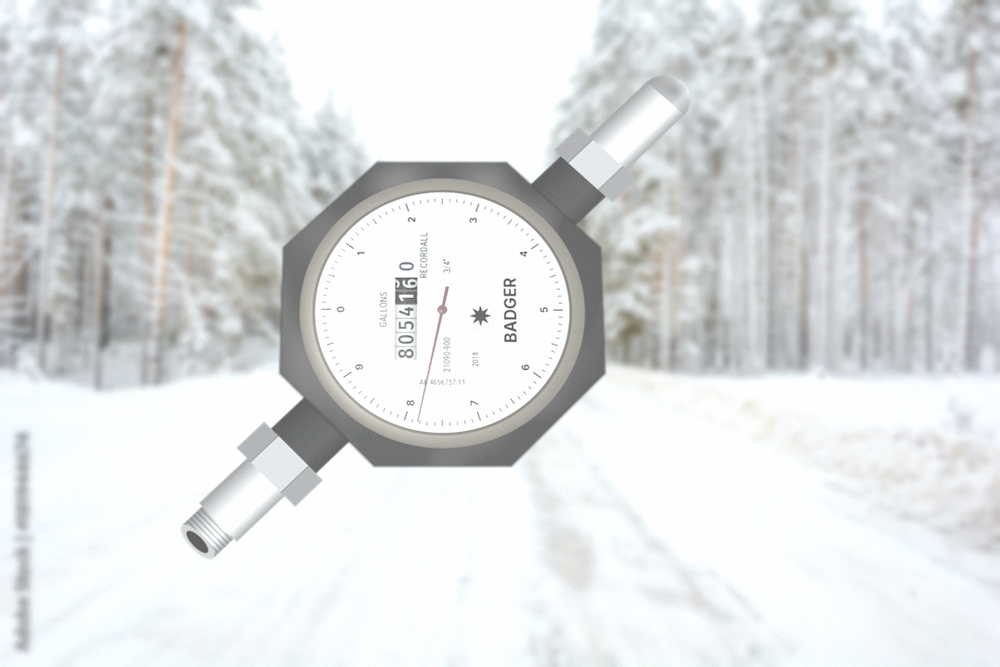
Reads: 8054157.8,gal
